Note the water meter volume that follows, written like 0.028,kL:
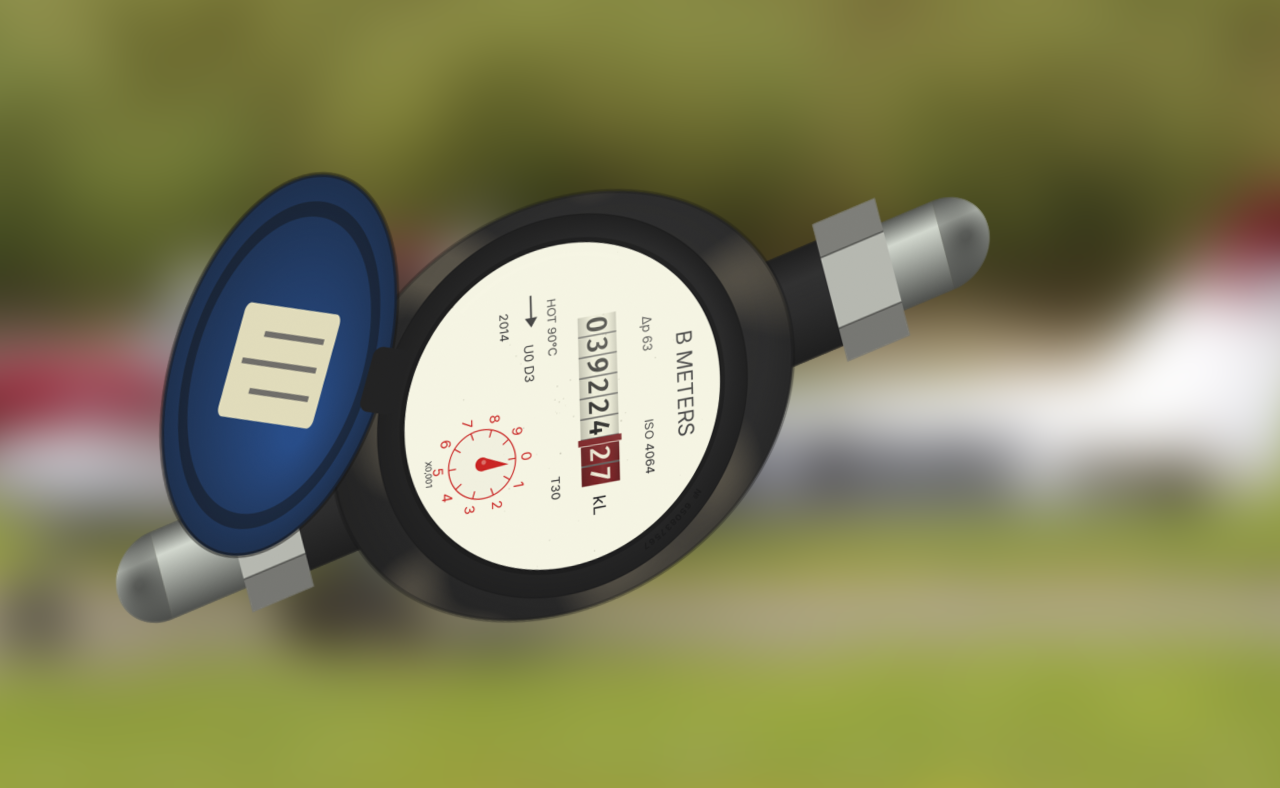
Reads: 39224.270,kL
